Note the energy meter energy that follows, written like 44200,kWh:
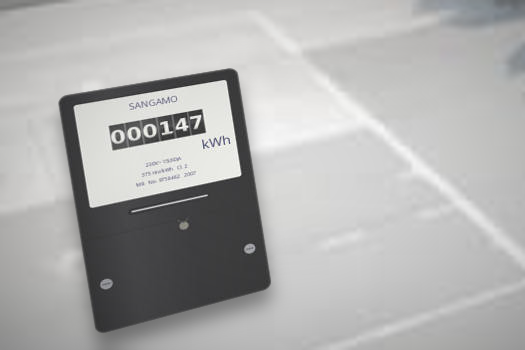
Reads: 147,kWh
